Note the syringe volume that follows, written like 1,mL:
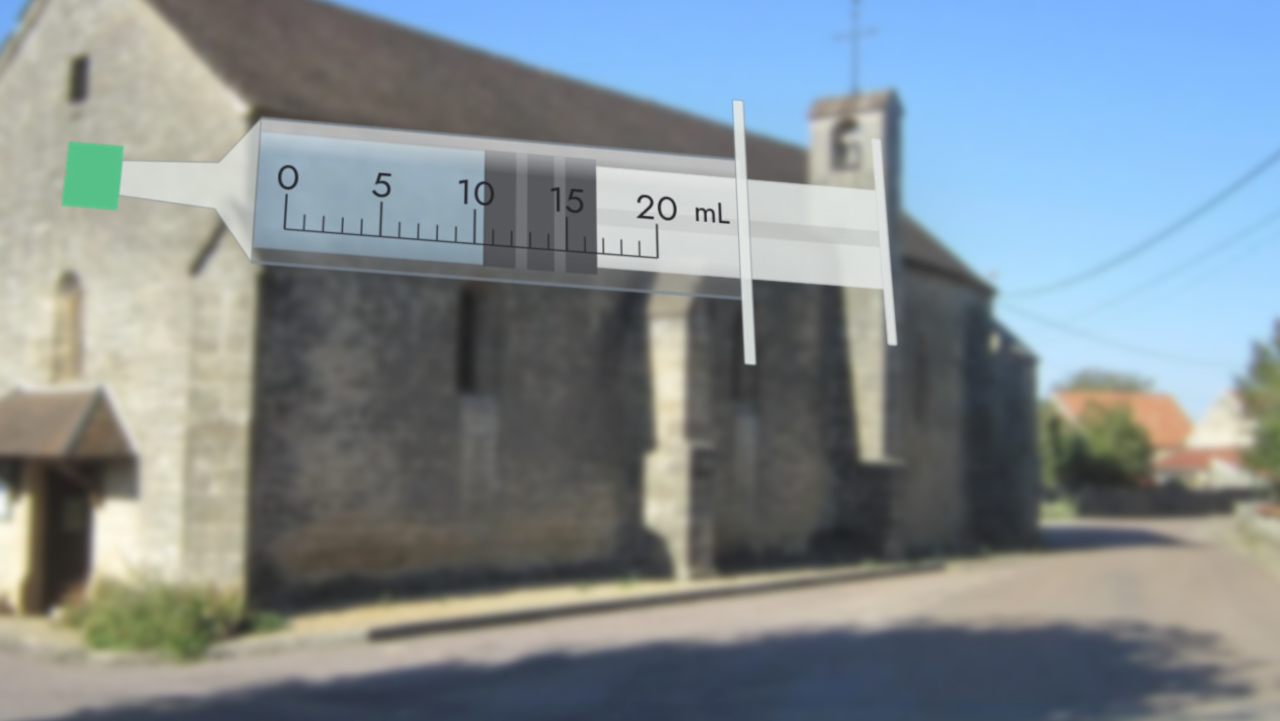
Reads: 10.5,mL
